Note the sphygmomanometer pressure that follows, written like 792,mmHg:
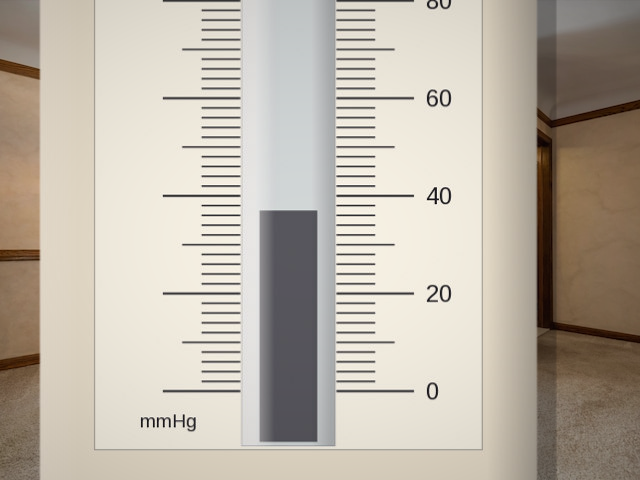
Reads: 37,mmHg
